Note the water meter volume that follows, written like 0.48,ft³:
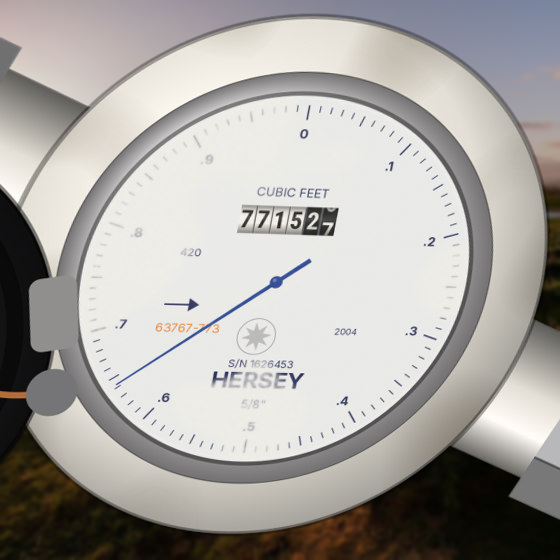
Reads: 771526.64,ft³
